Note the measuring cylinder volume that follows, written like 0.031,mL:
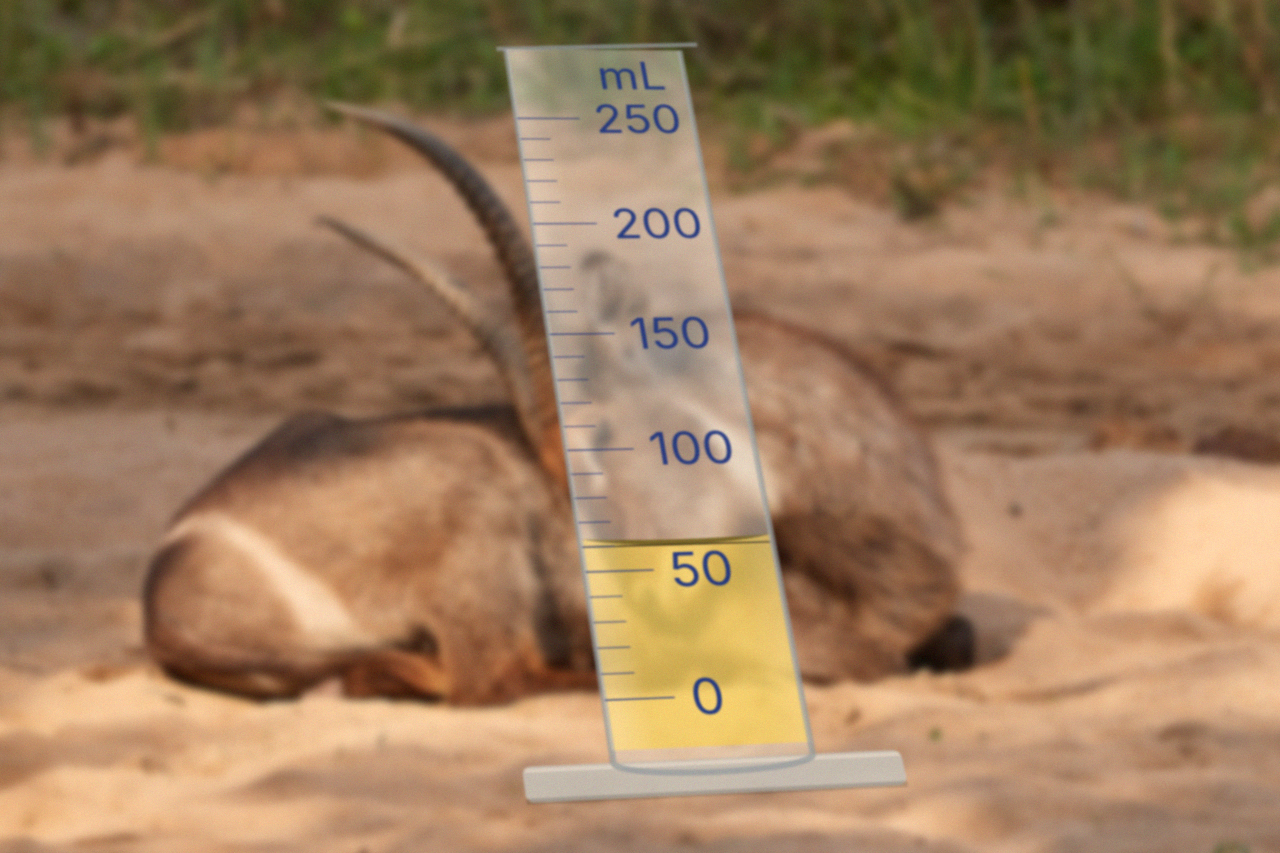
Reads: 60,mL
